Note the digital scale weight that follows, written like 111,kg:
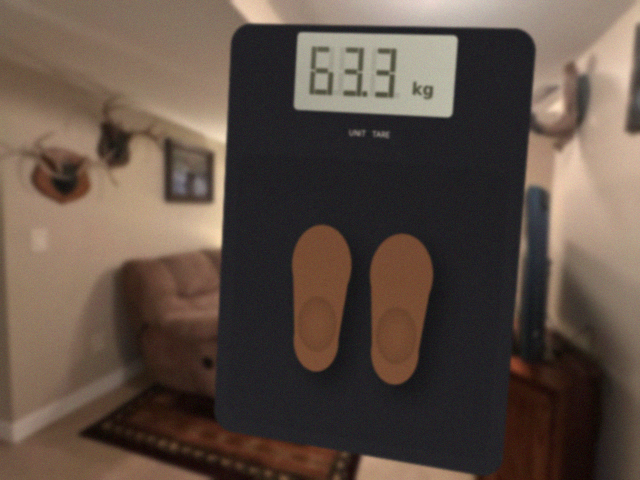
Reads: 63.3,kg
